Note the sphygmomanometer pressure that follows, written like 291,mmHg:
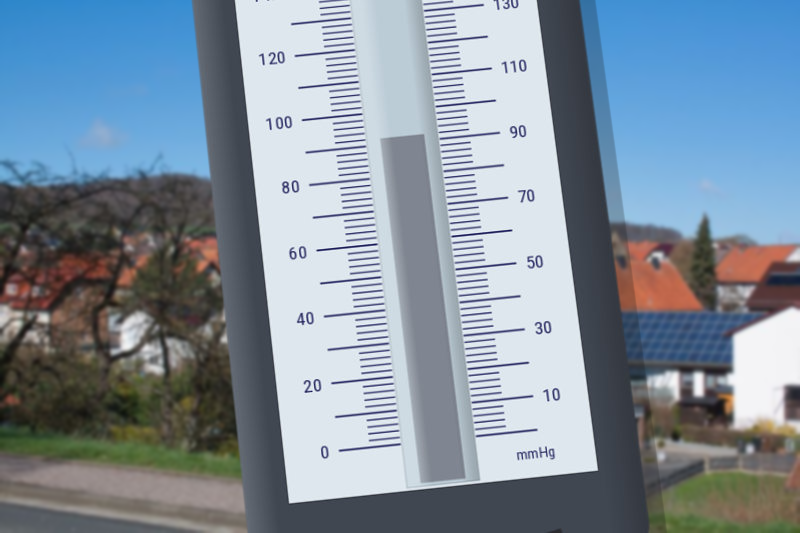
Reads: 92,mmHg
